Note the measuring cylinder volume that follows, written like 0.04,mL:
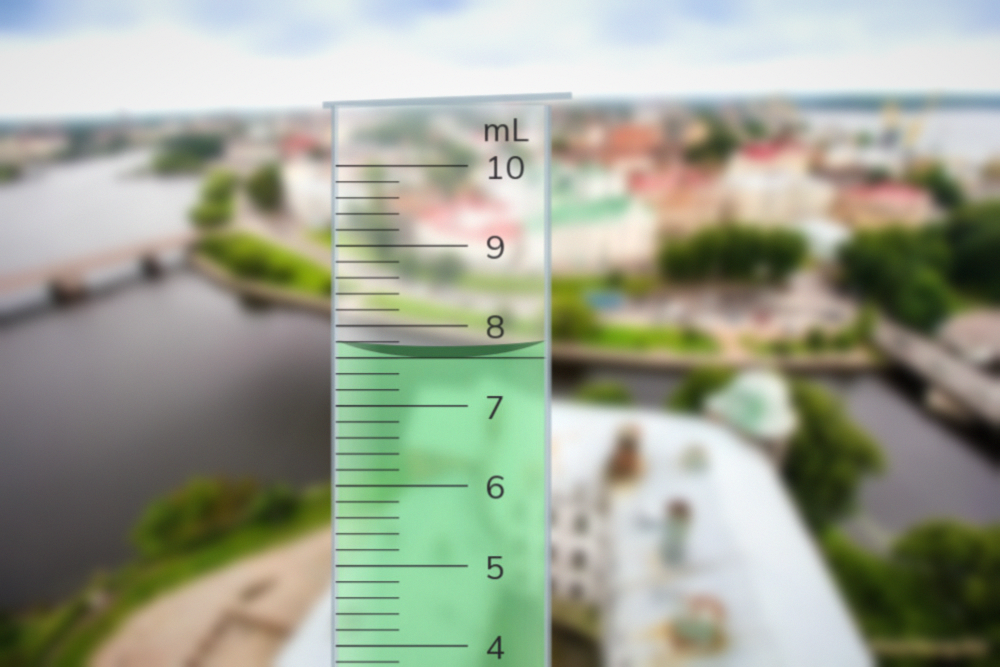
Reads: 7.6,mL
